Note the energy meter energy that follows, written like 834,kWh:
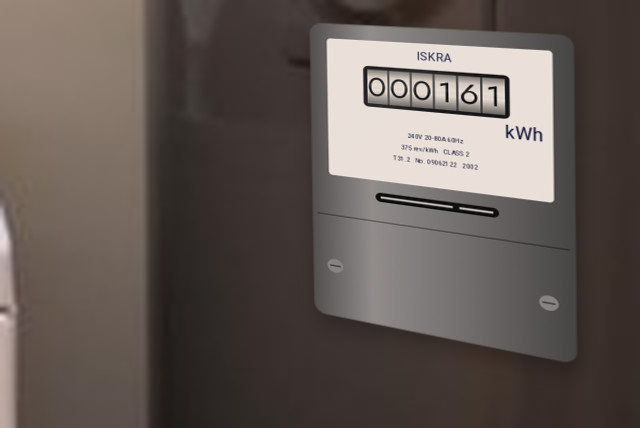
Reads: 161,kWh
